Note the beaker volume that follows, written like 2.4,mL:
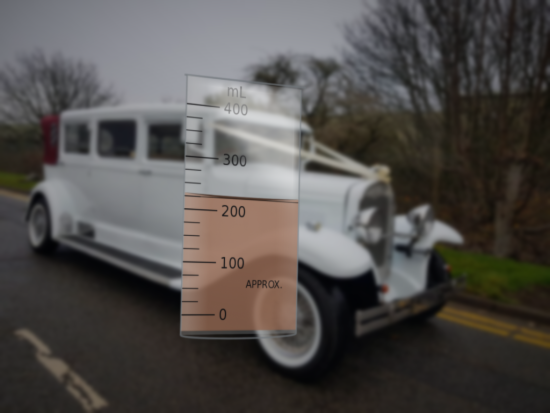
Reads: 225,mL
